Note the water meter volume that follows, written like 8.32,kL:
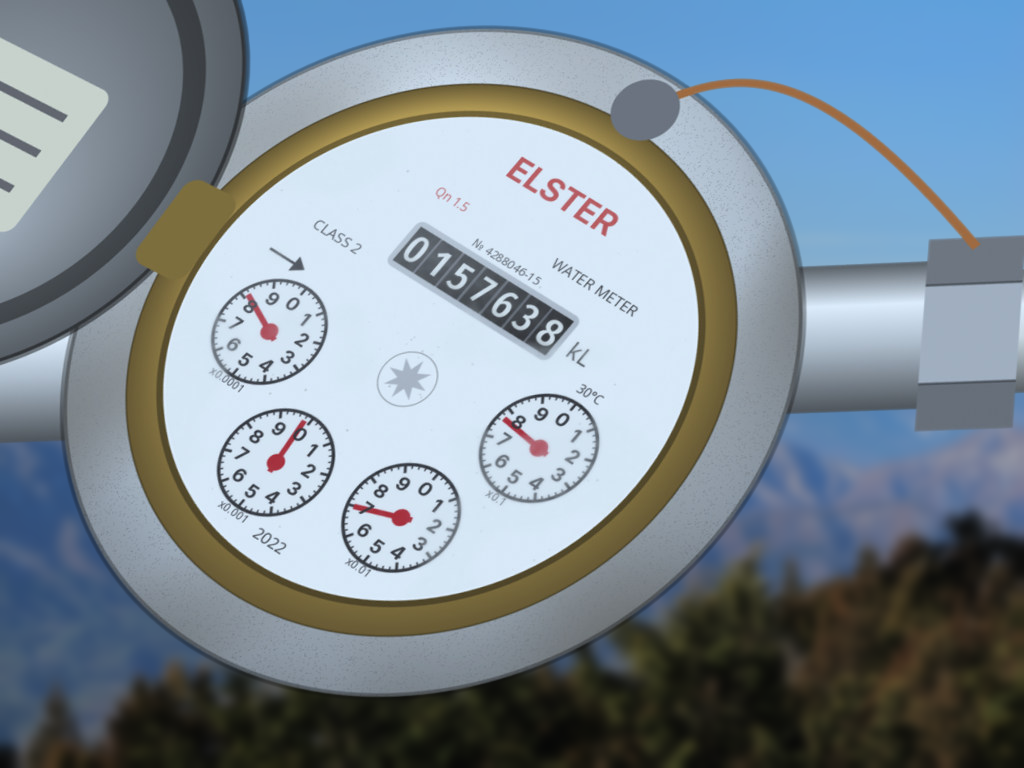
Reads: 157638.7698,kL
